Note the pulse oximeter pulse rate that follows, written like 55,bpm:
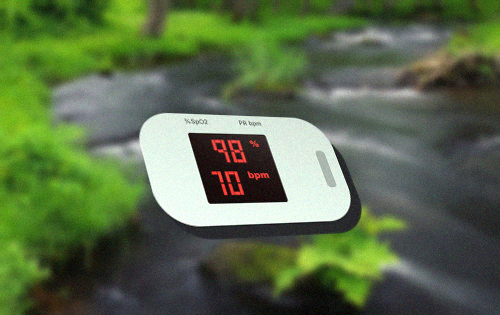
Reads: 70,bpm
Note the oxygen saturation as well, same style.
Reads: 98,%
